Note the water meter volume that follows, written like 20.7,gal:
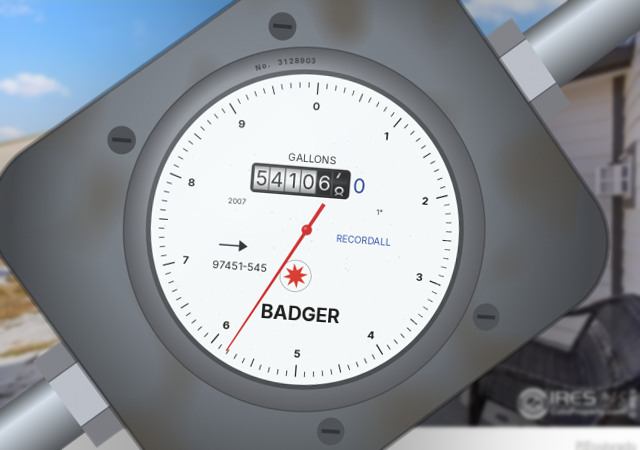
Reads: 5410675.8,gal
